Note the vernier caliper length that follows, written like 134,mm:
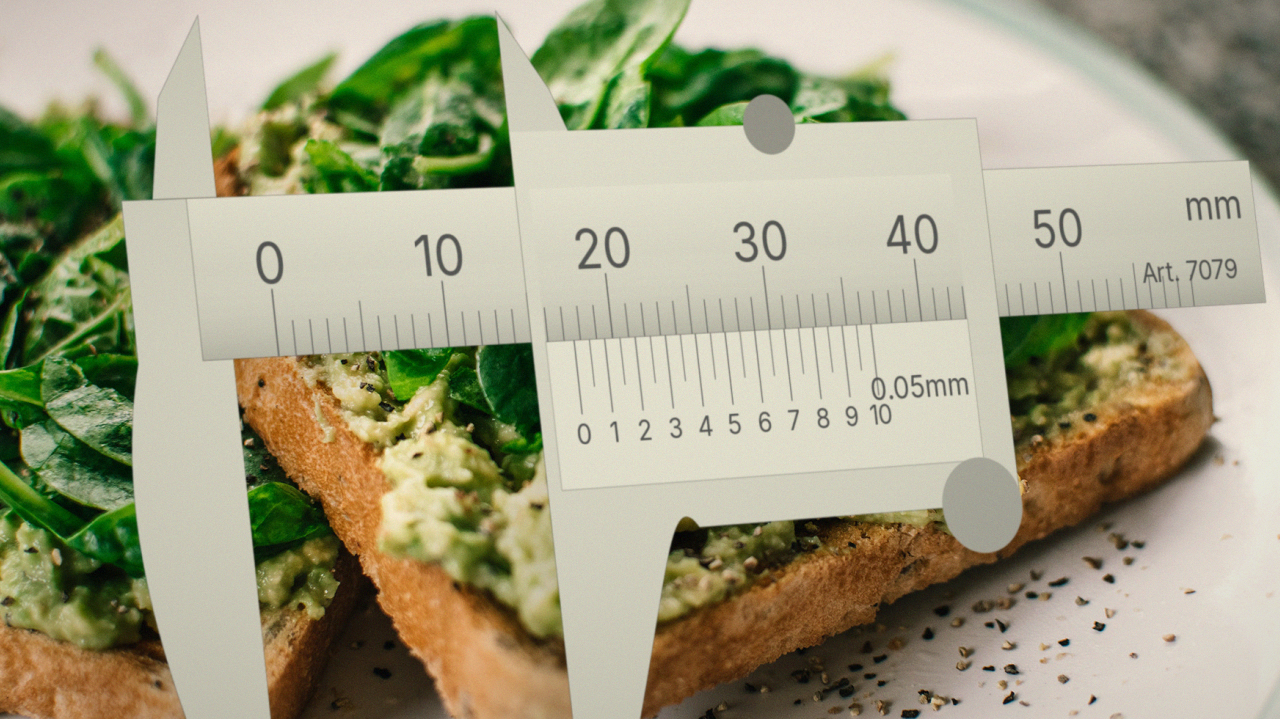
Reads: 17.6,mm
